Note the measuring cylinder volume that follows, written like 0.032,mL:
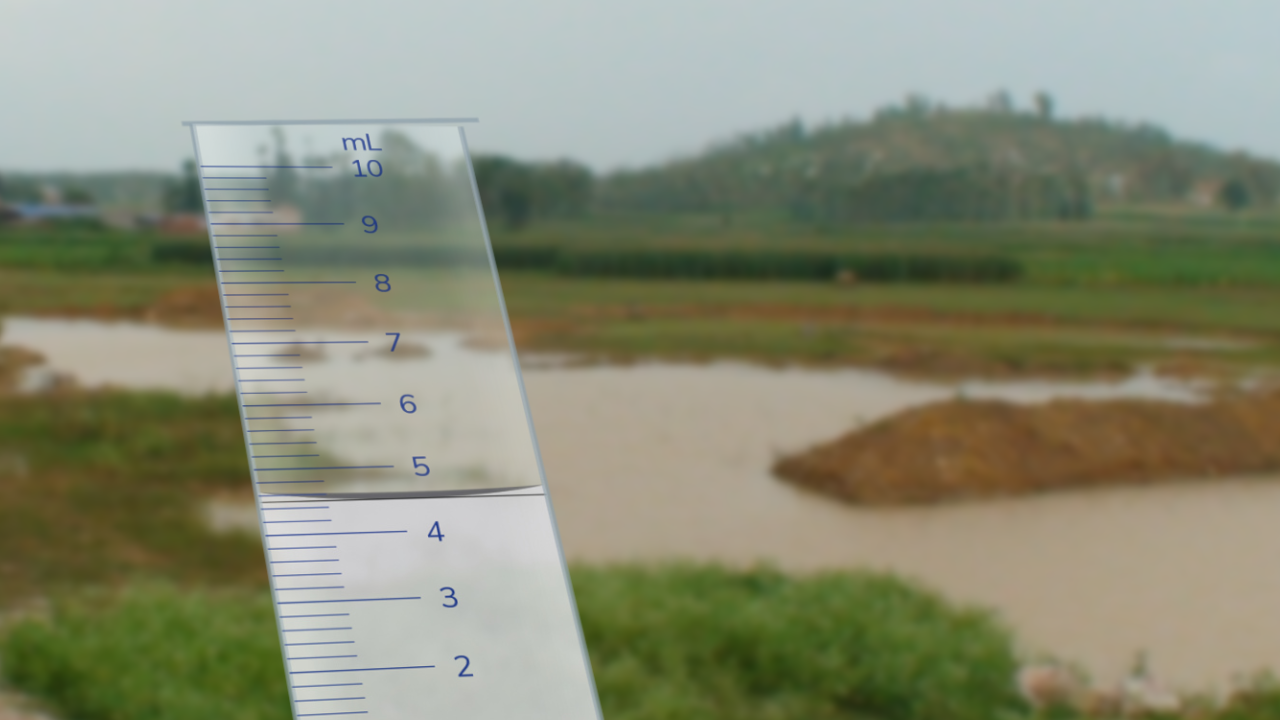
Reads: 4.5,mL
